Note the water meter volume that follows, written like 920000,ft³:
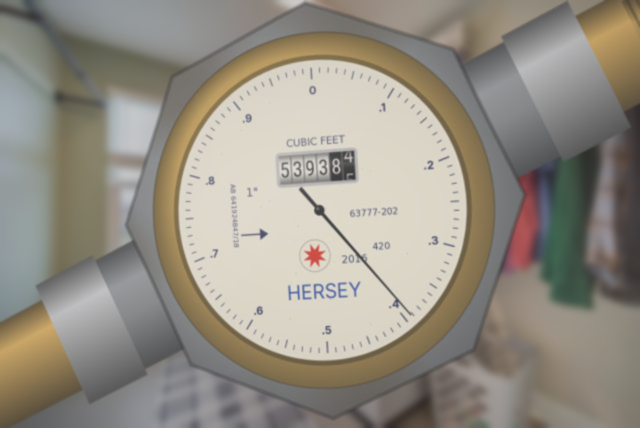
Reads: 539384.39,ft³
